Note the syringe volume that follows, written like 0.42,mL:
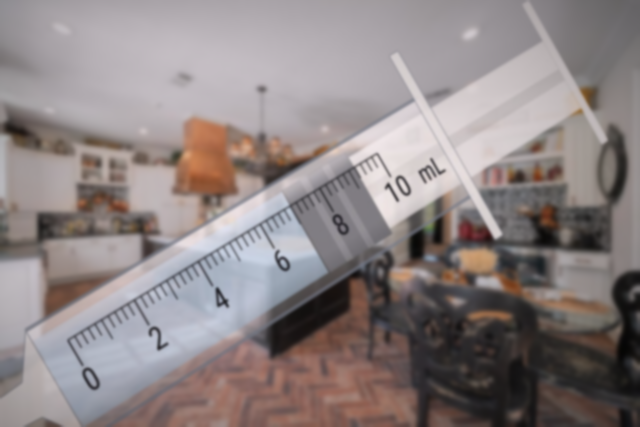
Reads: 7,mL
